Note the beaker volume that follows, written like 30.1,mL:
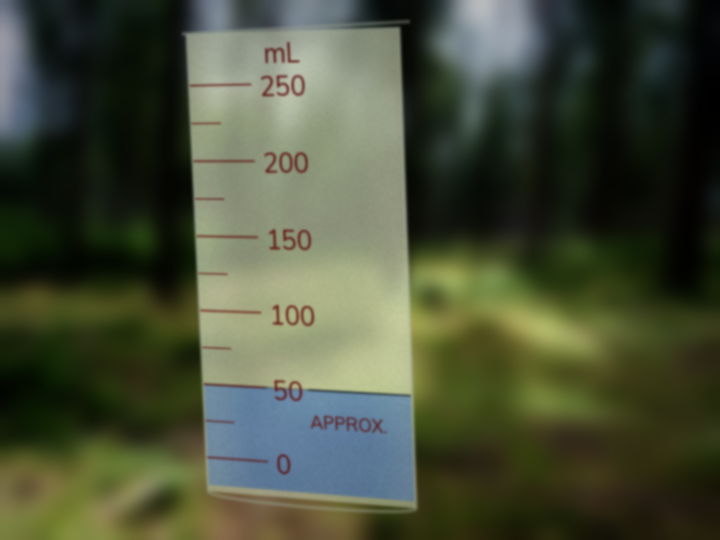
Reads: 50,mL
